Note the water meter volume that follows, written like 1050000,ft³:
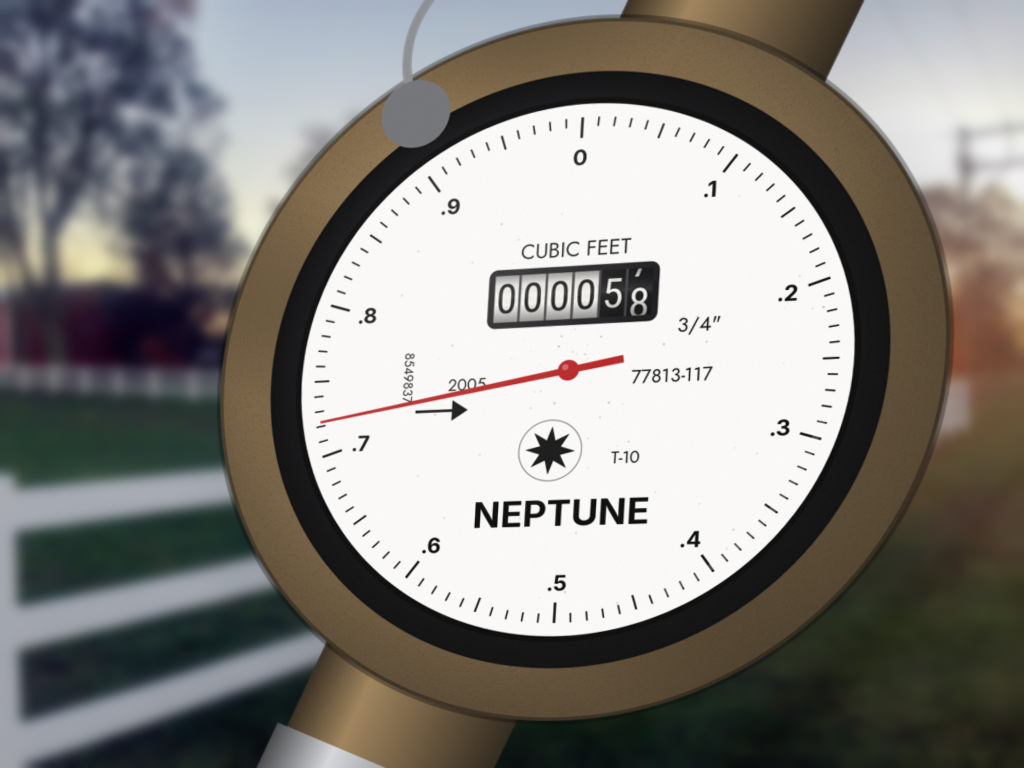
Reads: 57.72,ft³
